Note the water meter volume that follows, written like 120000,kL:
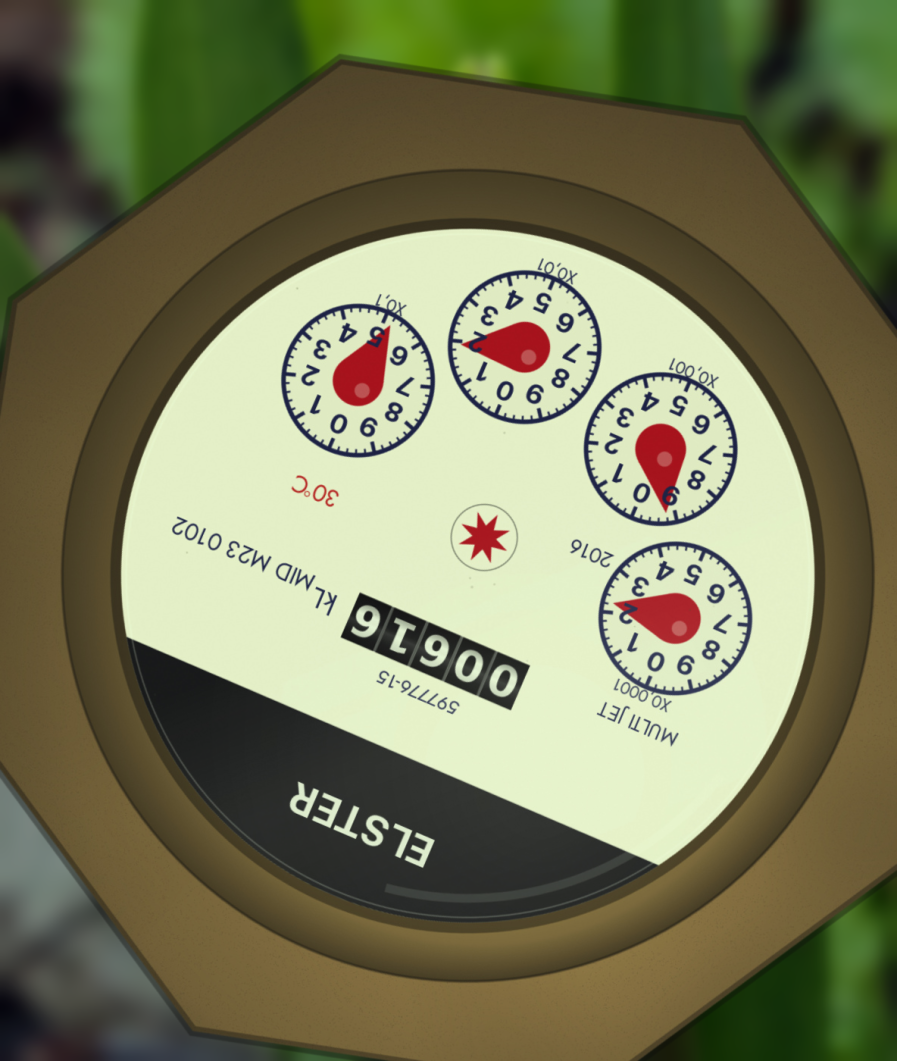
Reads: 616.5192,kL
